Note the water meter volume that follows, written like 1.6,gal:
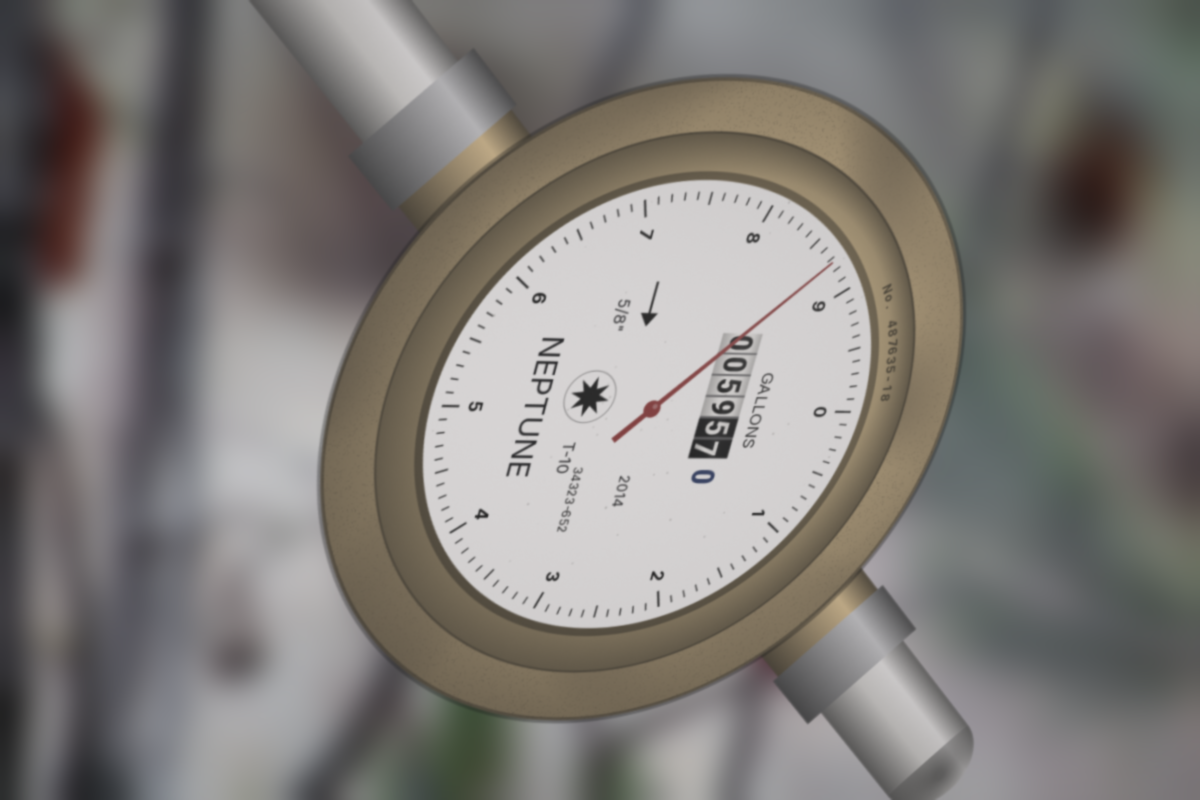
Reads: 59568.7,gal
